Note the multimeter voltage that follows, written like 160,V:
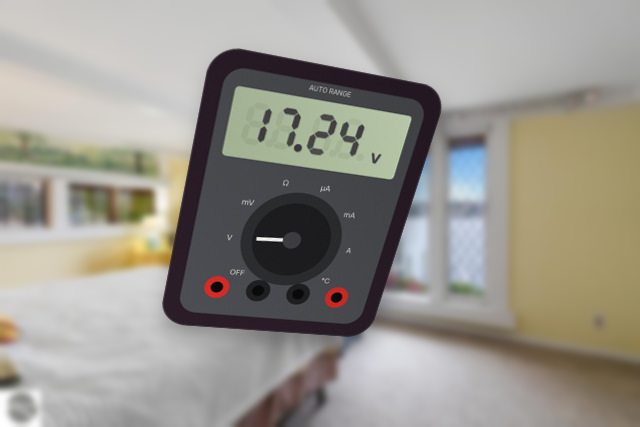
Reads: 17.24,V
